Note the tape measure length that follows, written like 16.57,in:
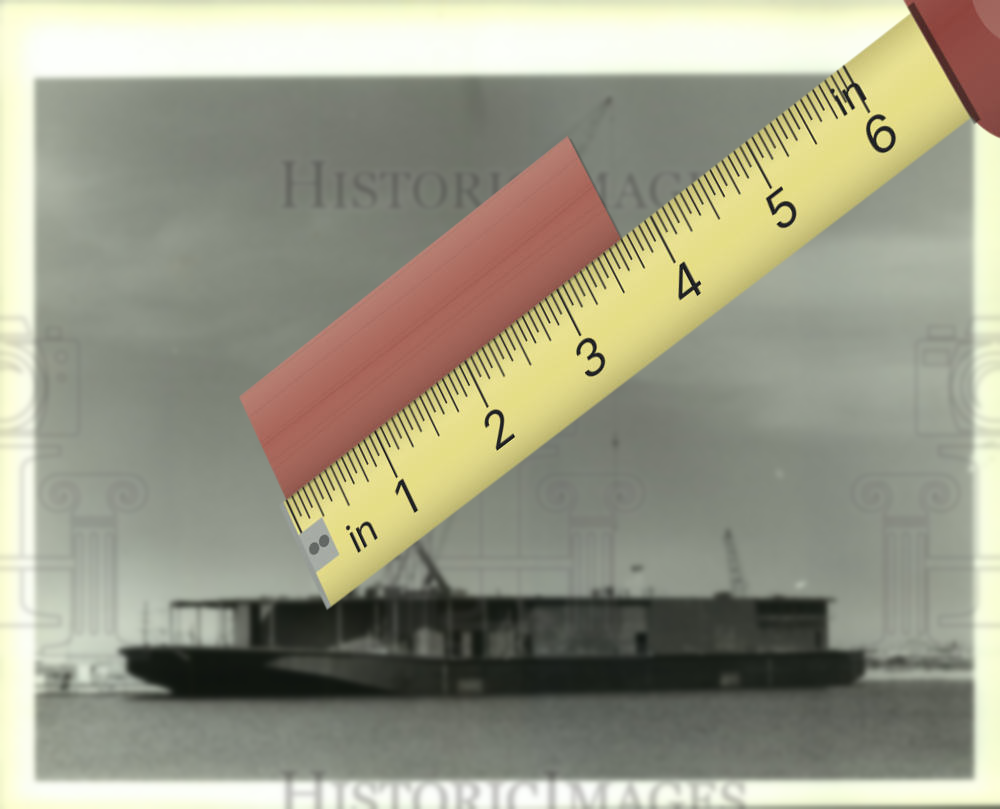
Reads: 3.6875,in
